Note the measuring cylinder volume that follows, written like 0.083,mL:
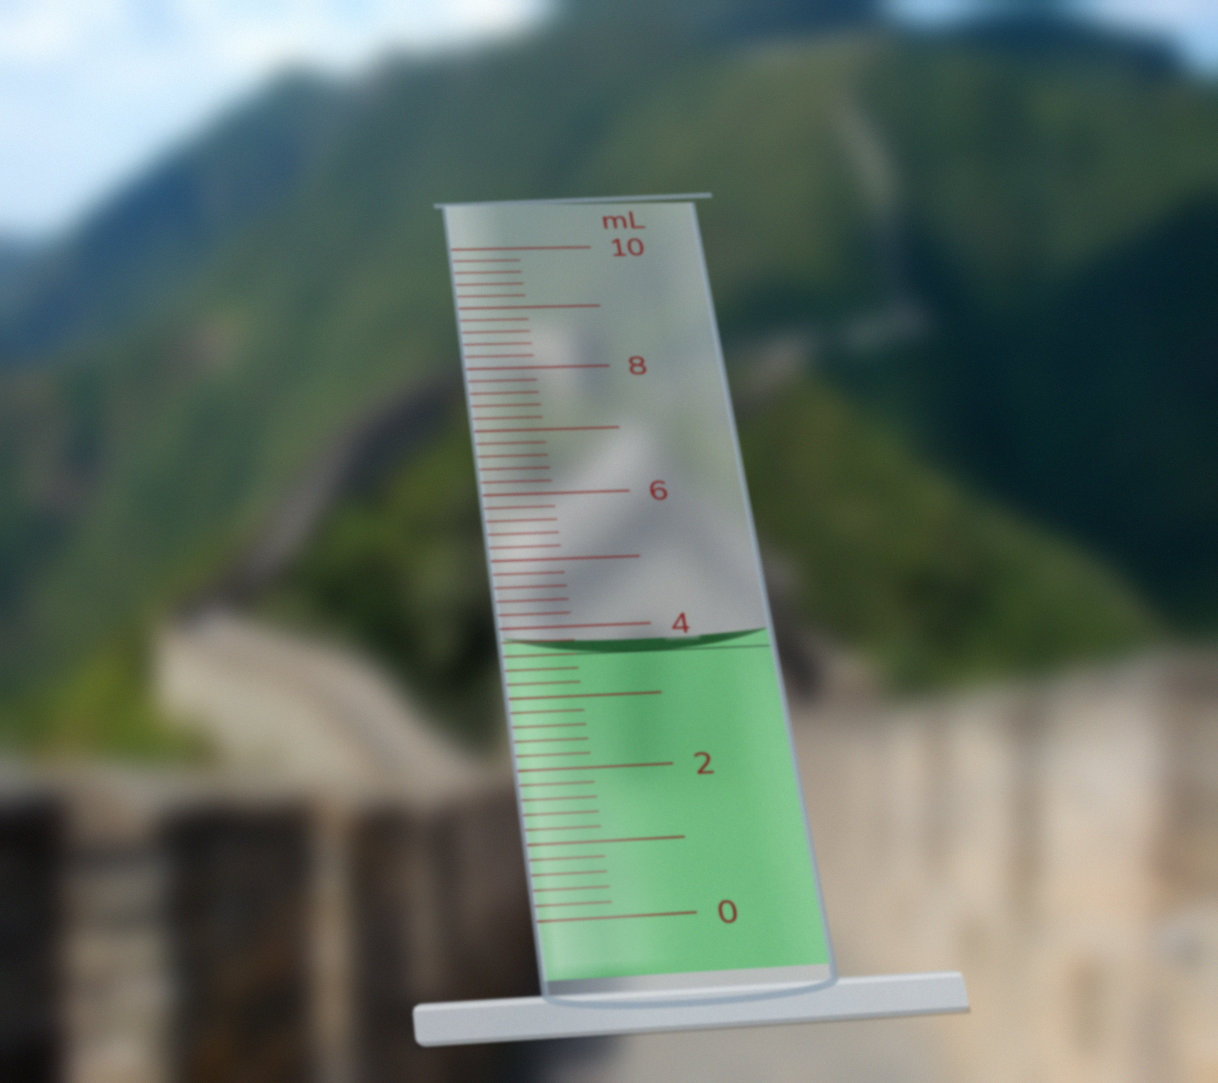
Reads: 3.6,mL
